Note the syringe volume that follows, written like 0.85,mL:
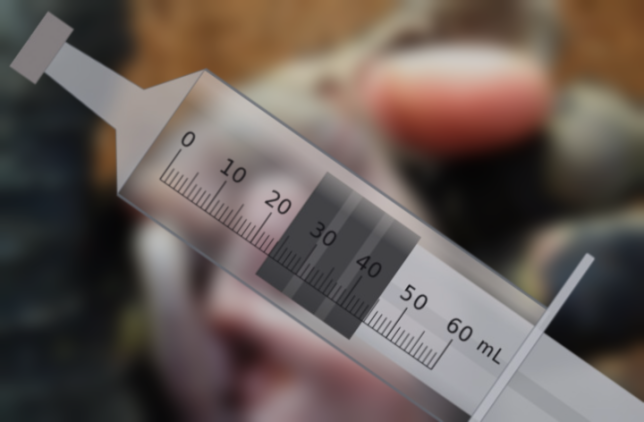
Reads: 24,mL
